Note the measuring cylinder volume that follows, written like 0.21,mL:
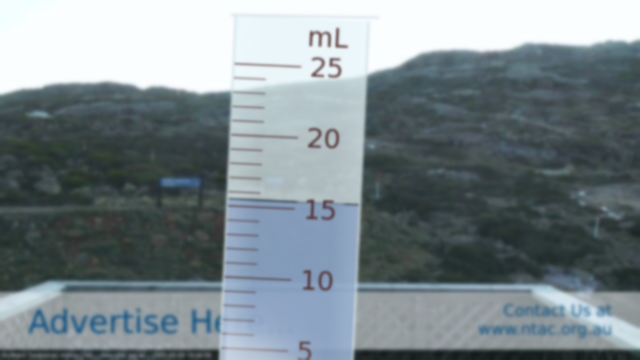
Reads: 15.5,mL
